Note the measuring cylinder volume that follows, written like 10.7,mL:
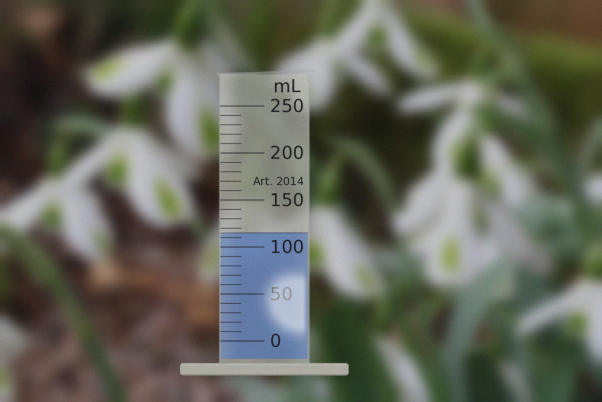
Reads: 115,mL
